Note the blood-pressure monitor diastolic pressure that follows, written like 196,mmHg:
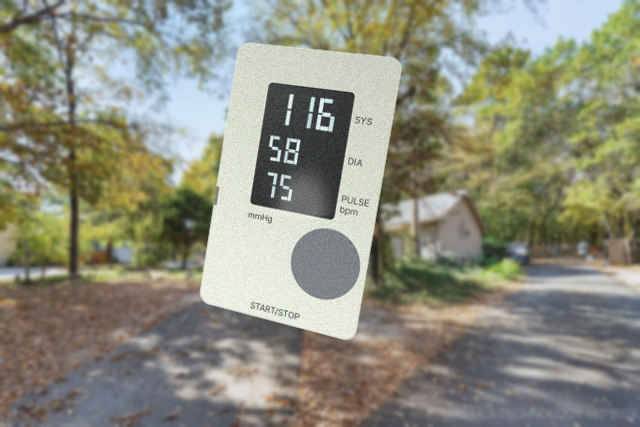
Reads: 58,mmHg
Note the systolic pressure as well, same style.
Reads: 116,mmHg
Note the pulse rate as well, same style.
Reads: 75,bpm
